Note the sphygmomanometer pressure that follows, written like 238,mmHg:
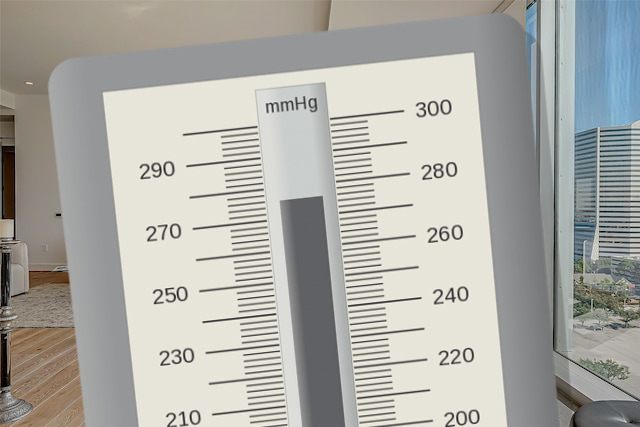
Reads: 276,mmHg
